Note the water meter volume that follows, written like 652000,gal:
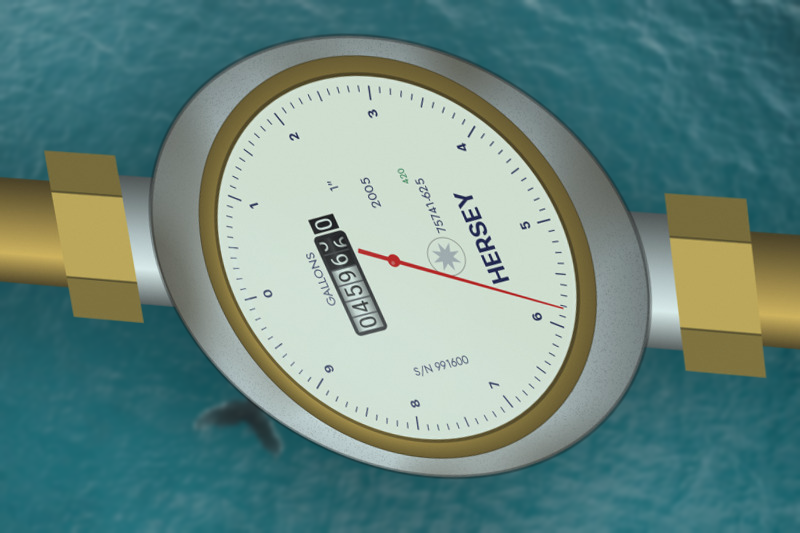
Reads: 459655.8,gal
